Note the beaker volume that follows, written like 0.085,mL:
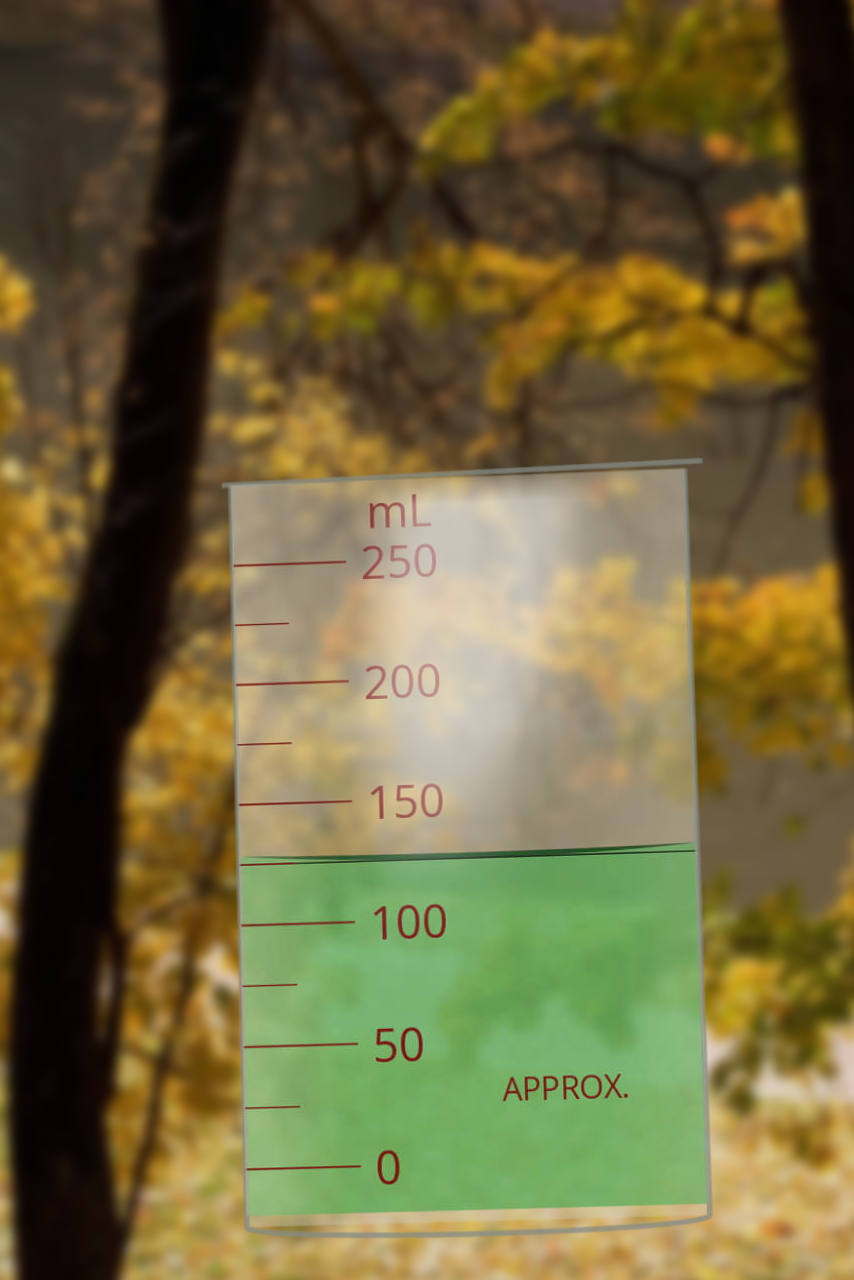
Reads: 125,mL
